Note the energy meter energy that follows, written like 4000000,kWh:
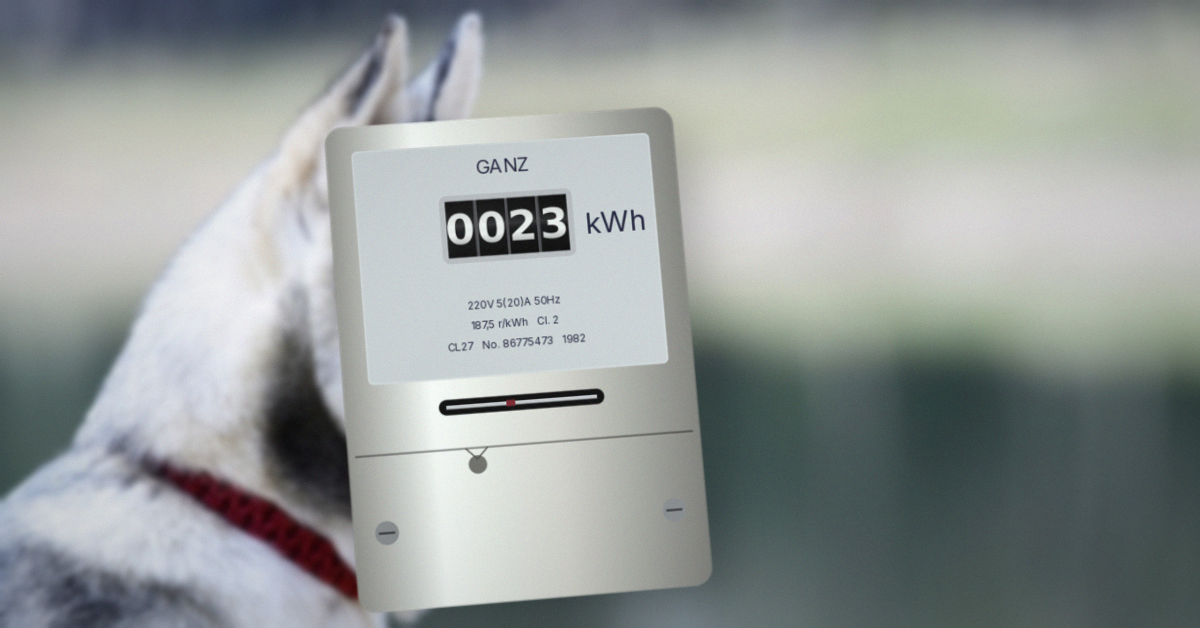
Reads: 23,kWh
